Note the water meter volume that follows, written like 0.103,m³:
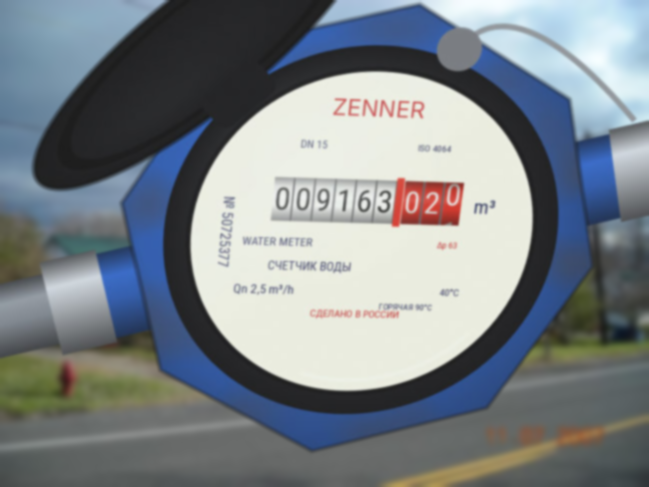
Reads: 9163.020,m³
